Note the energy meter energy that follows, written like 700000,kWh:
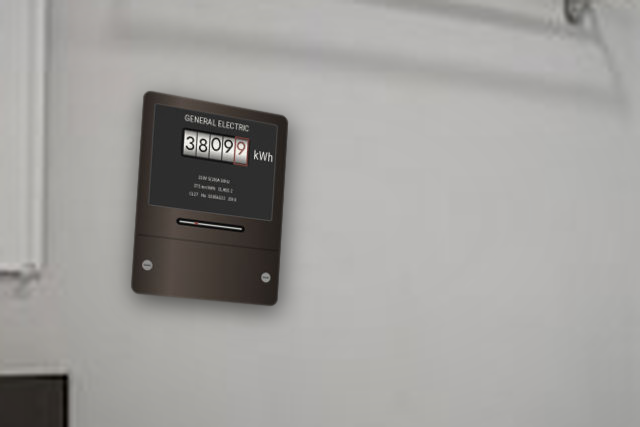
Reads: 3809.9,kWh
